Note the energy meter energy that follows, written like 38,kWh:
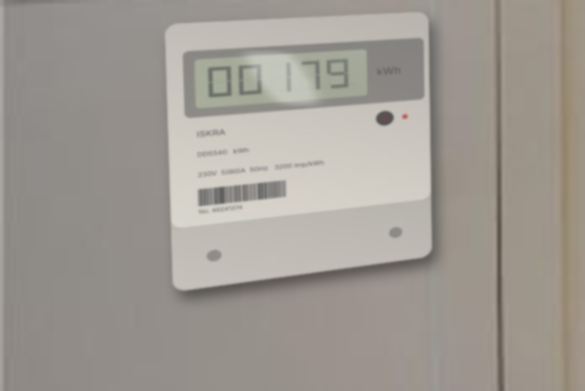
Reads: 179,kWh
